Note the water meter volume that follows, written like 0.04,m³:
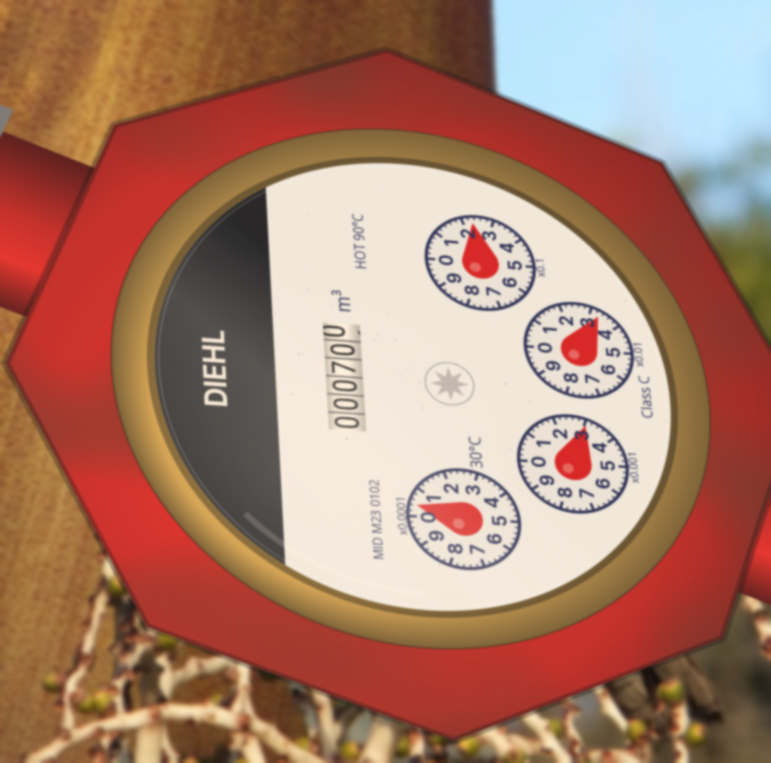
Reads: 700.2330,m³
